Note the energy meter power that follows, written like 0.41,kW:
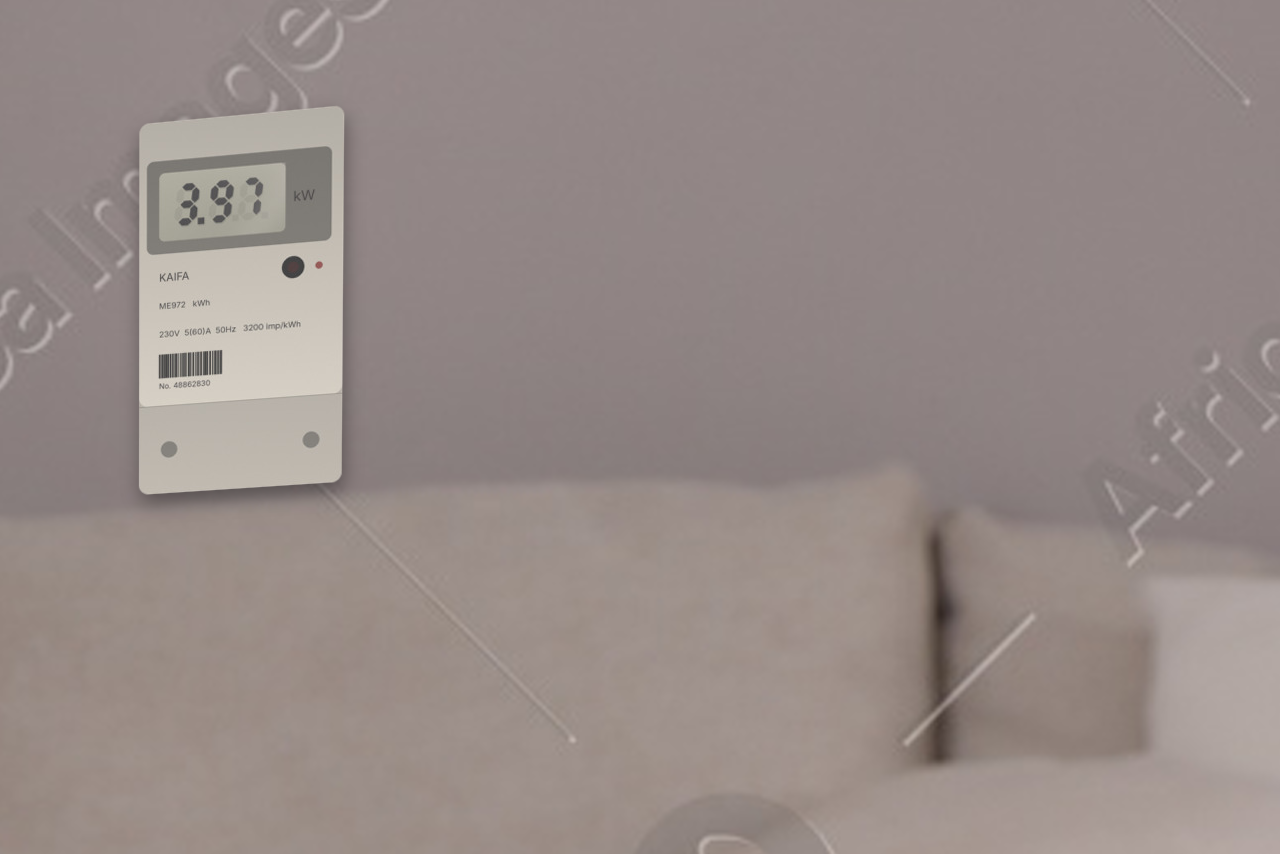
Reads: 3.97,kW
